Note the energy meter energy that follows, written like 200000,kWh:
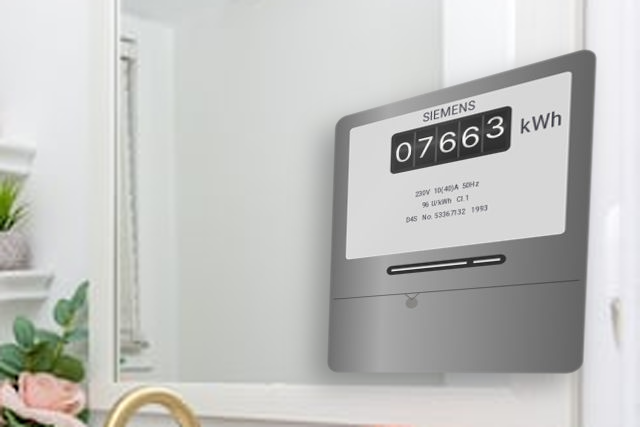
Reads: 7663,kWh
